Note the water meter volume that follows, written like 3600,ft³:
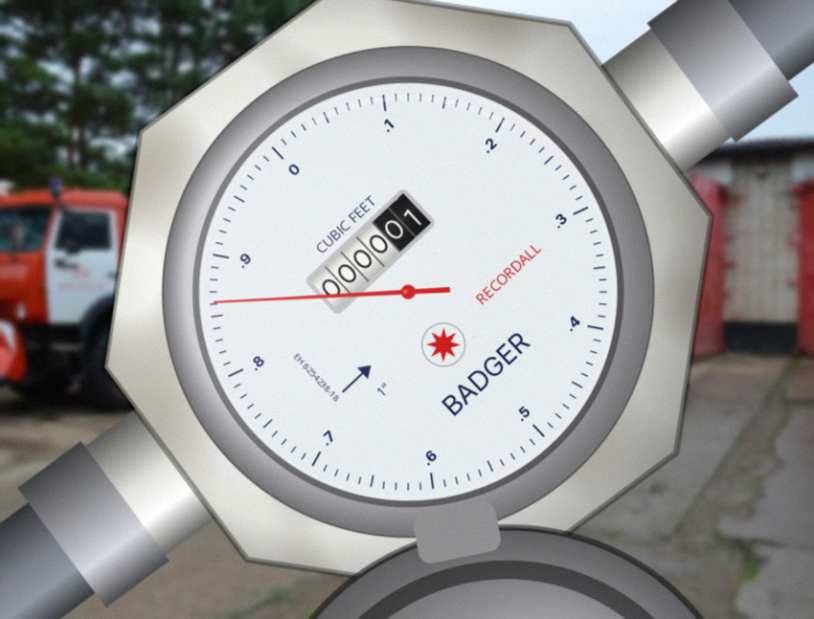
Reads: 0.86,ft³
